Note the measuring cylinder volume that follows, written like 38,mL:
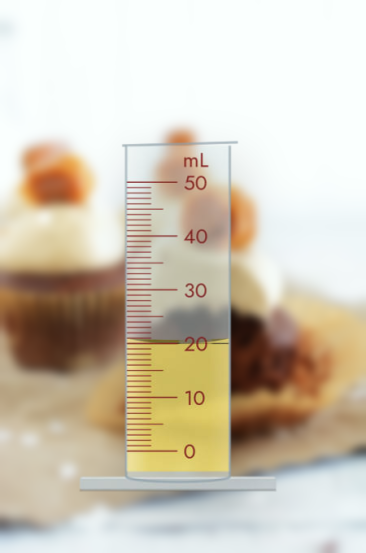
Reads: 20,mL
